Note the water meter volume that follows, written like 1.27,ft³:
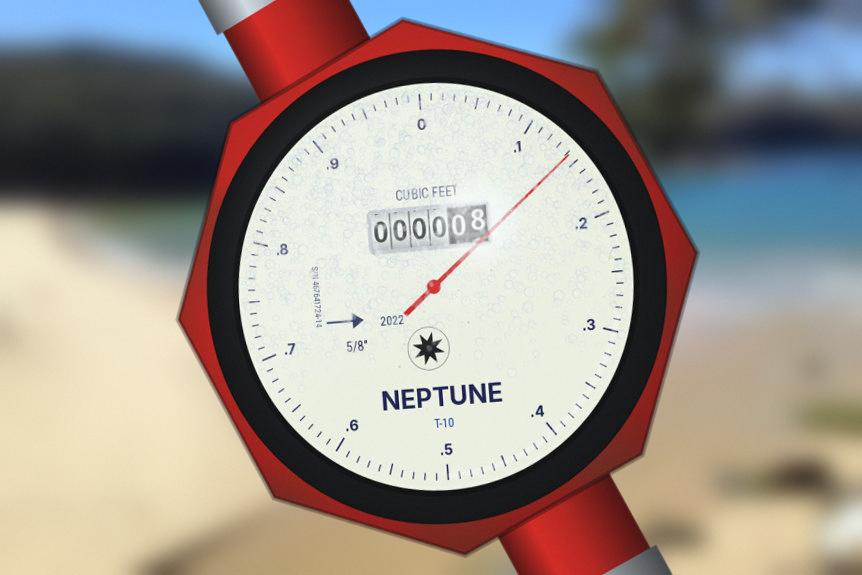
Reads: 8.14,ft³
